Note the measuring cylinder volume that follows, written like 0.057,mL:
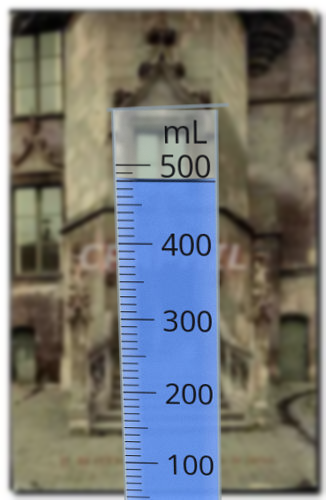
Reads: 480,mL
